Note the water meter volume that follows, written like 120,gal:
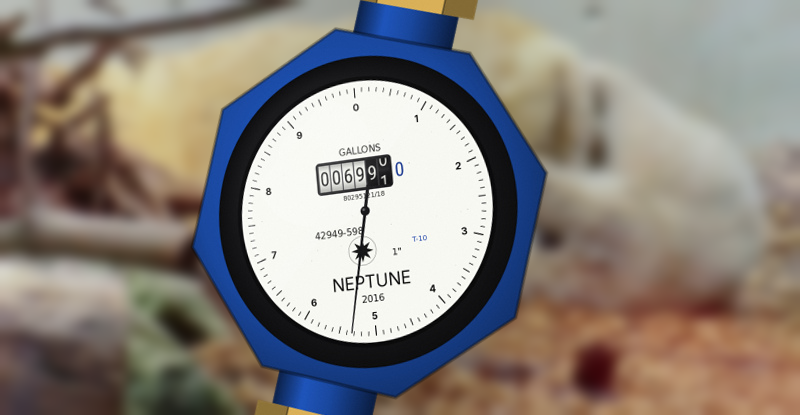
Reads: 69905.3,gal
